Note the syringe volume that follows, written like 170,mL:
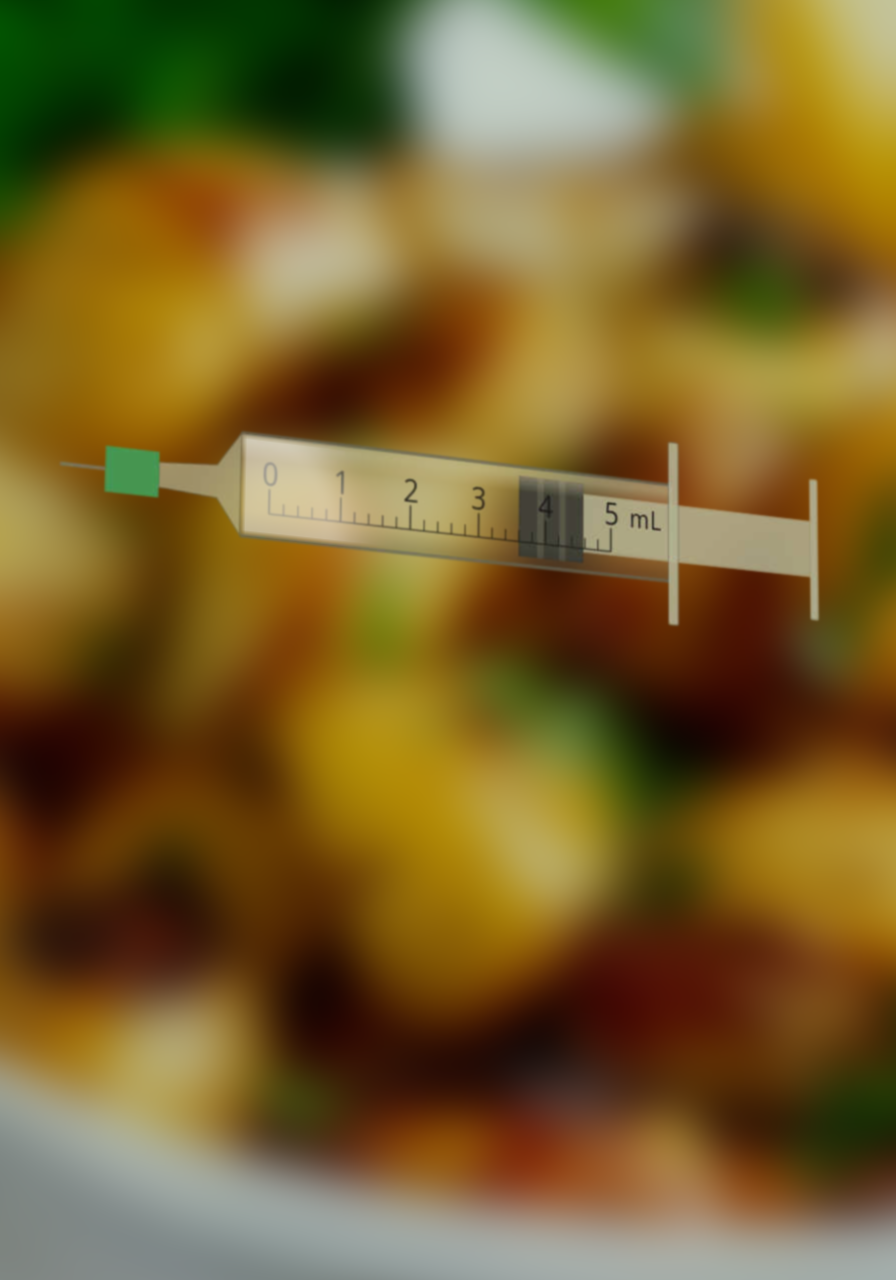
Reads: 3.6,mL
